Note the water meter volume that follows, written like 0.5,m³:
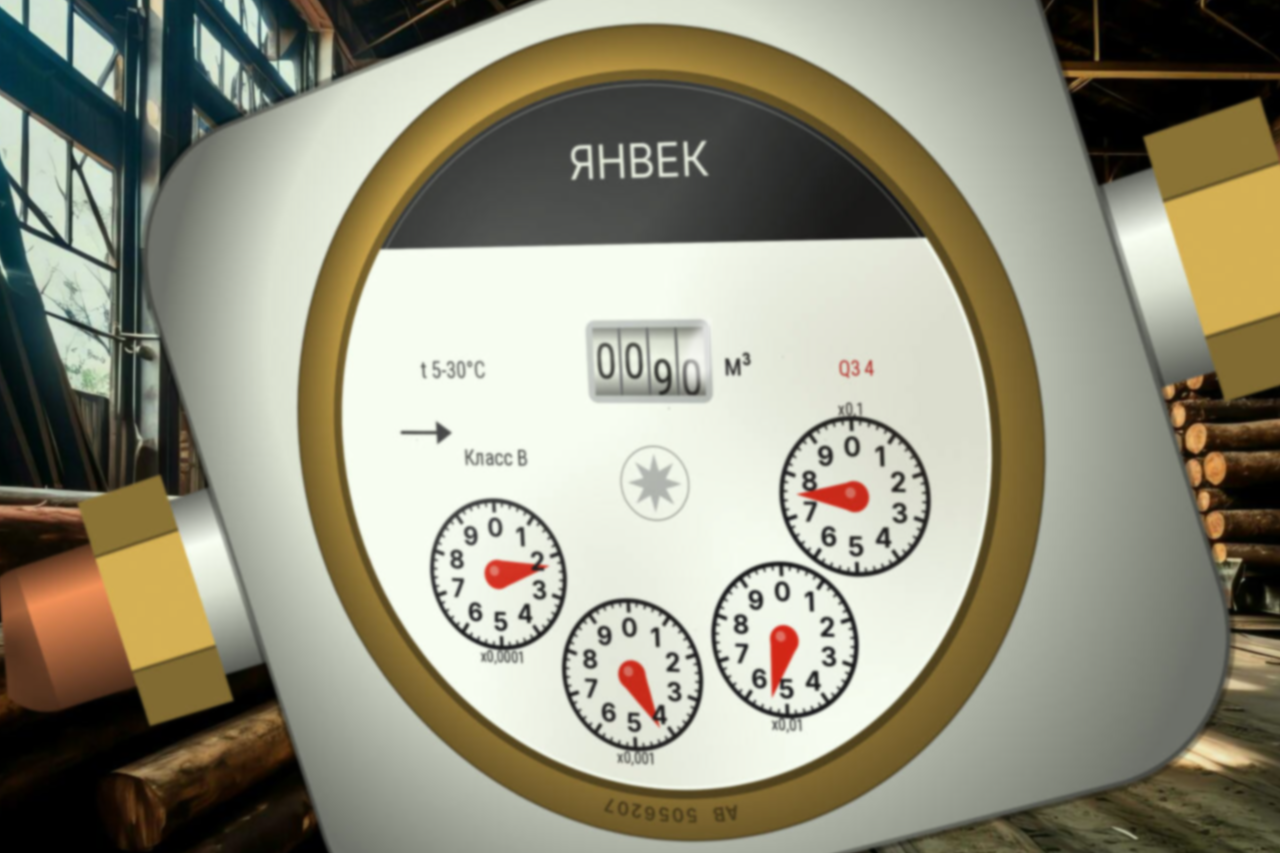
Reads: 89.7542,m³
